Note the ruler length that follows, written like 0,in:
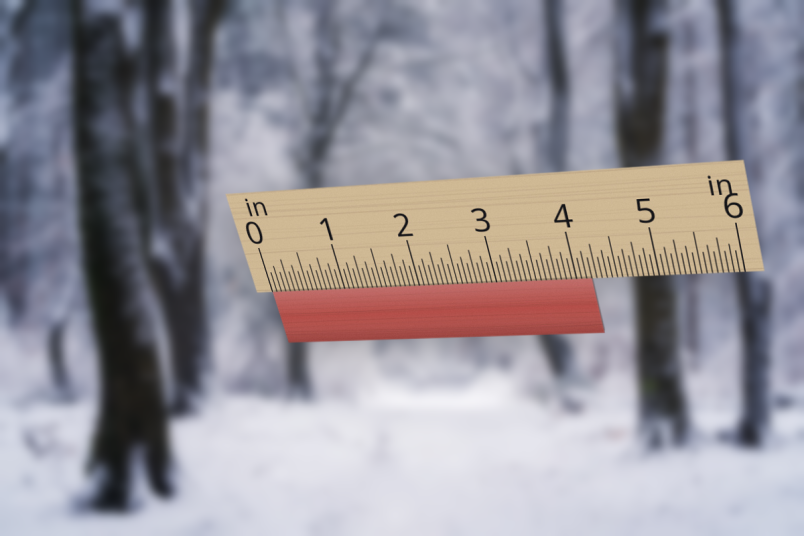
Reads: 4.1875,in
